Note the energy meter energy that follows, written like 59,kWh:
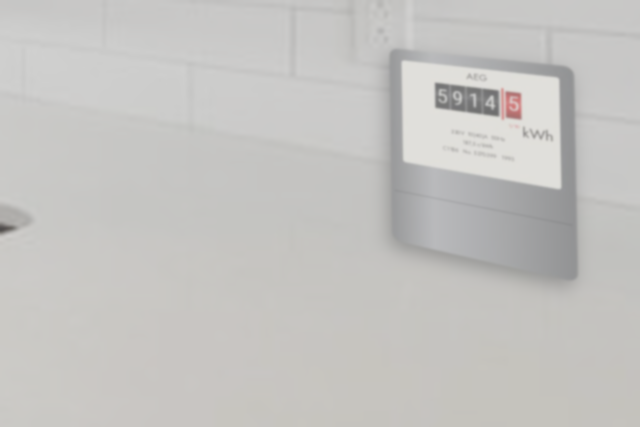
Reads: 5914.5,kWh
